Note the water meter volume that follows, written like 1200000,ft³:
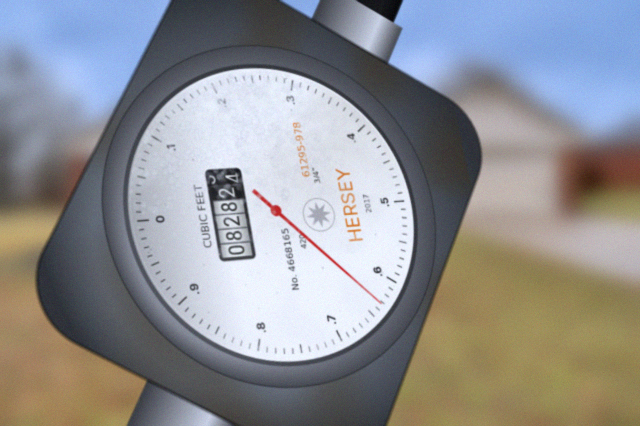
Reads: 82823.63,ft³
